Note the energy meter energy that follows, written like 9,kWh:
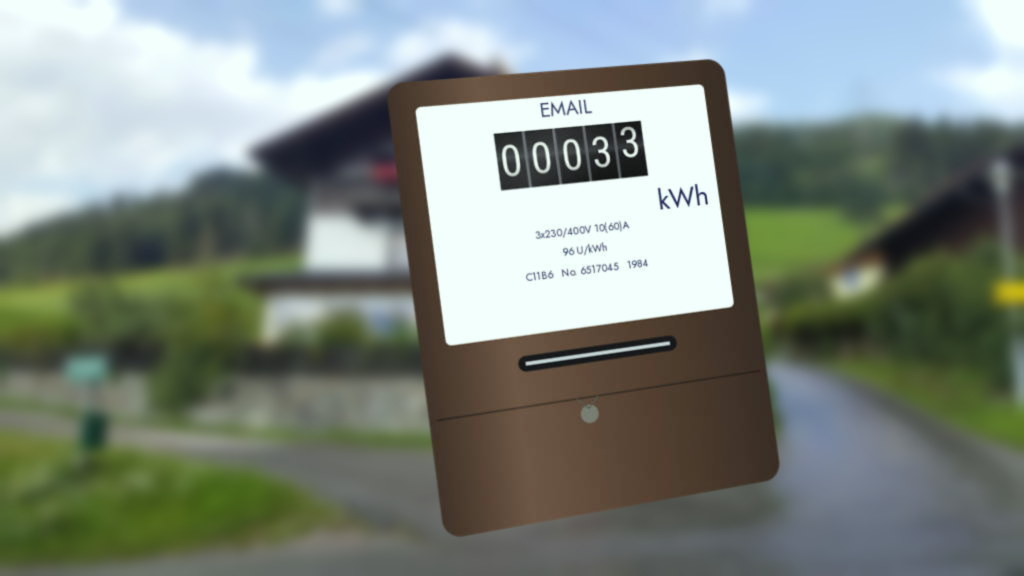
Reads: 33,kWh
